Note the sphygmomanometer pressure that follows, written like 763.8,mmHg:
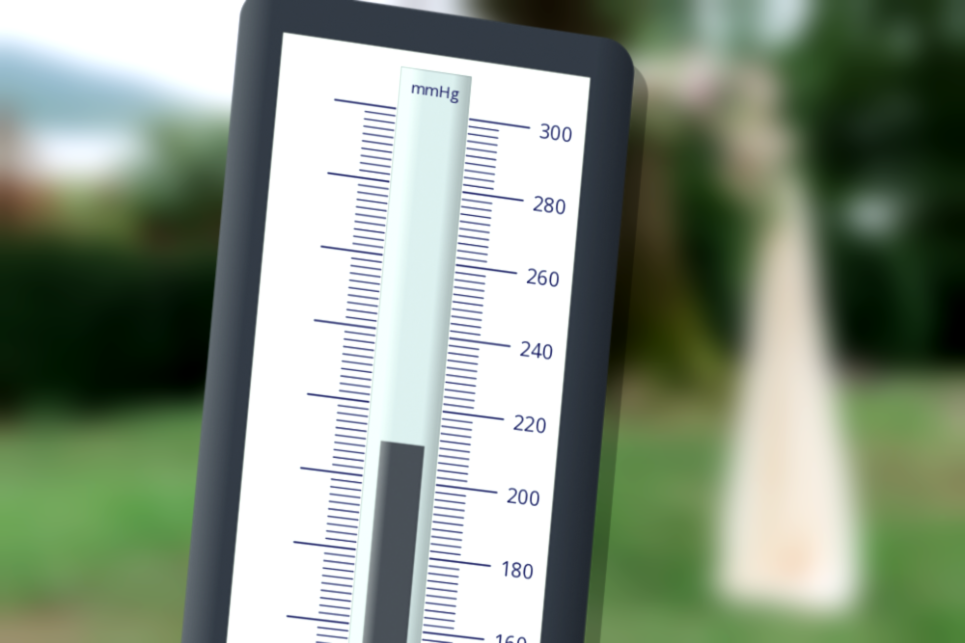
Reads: 210,mmHg
